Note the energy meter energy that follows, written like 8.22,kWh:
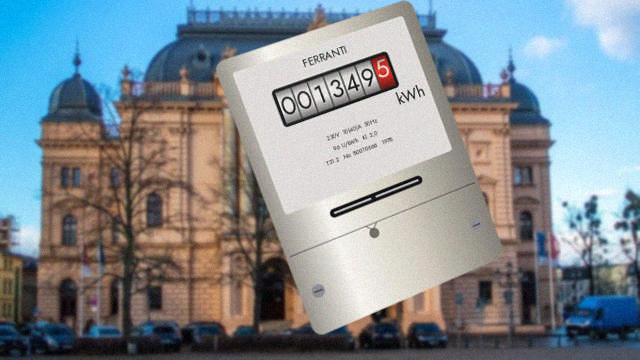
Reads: 1349.5,kWh
